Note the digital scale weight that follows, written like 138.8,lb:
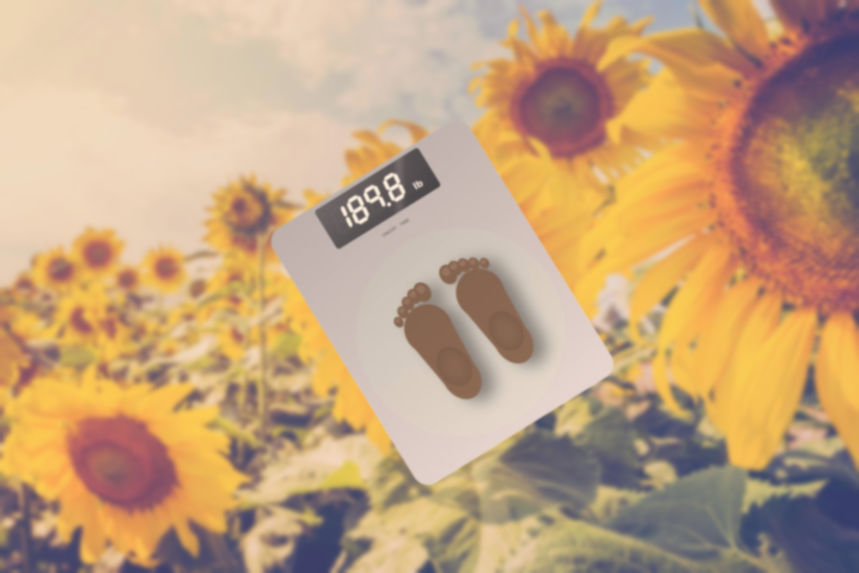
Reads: 189.8,lb
